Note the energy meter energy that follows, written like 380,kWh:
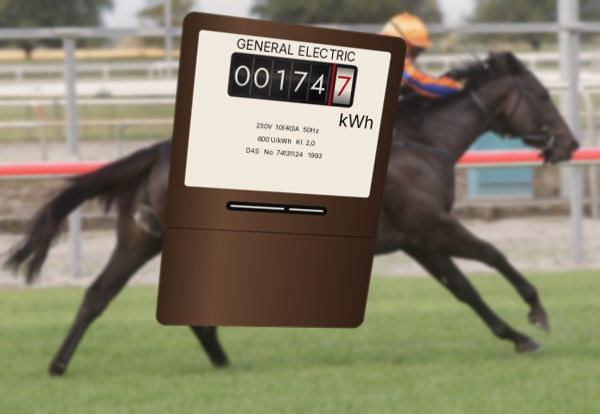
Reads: 174.7,kWh
